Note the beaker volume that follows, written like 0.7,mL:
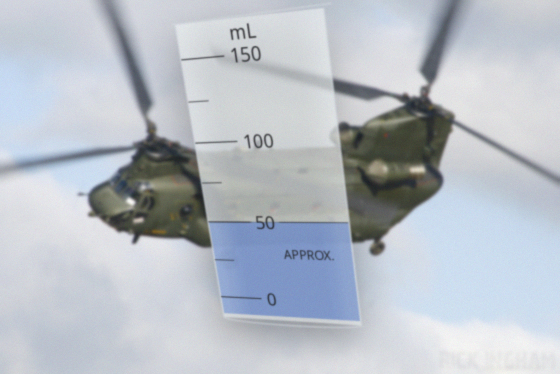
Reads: 50,mL
